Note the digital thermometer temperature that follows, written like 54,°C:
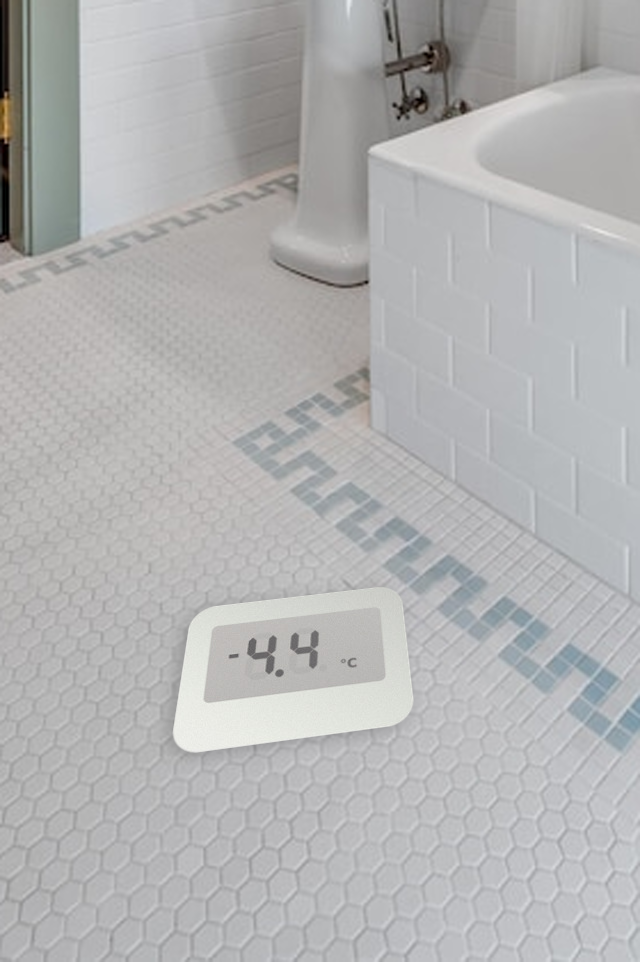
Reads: -4.4,°C
